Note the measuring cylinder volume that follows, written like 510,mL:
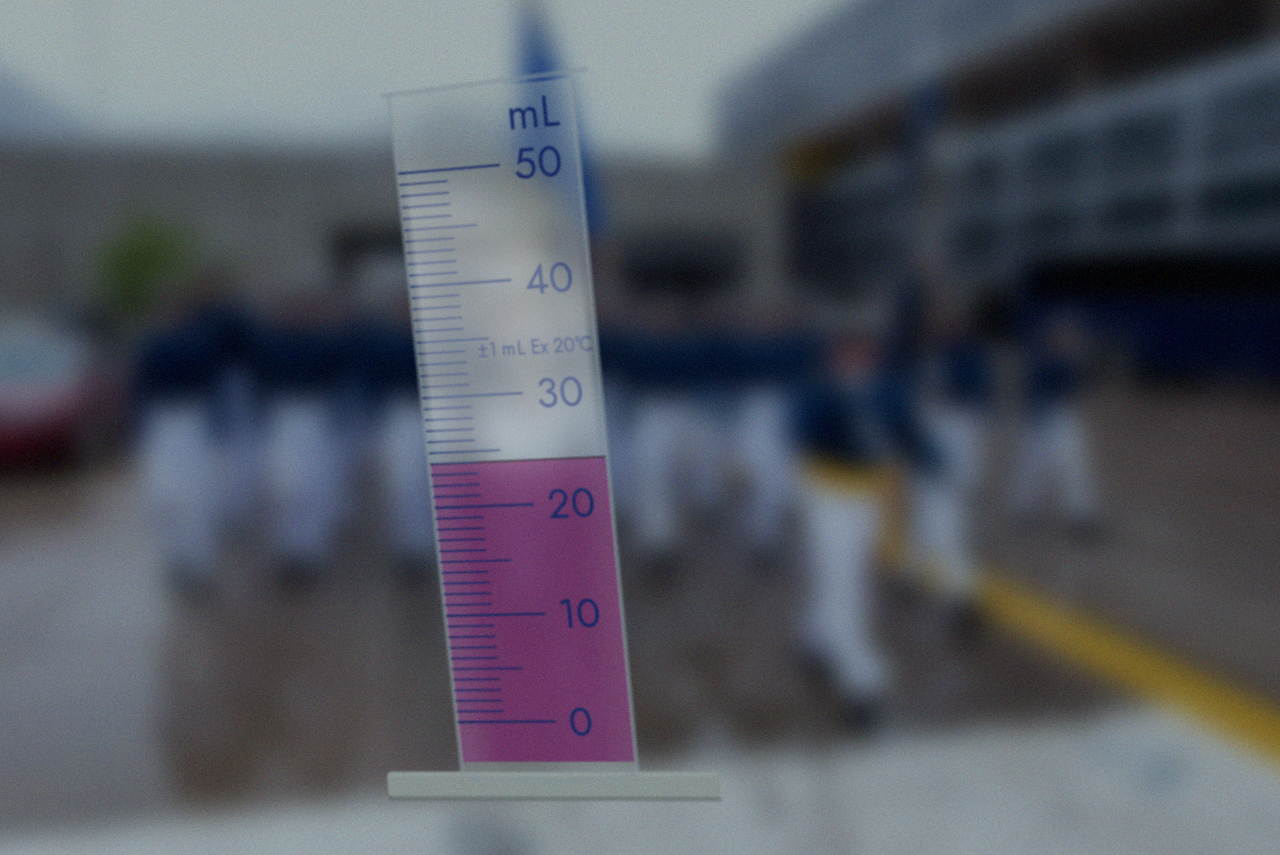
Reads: 24,mL
